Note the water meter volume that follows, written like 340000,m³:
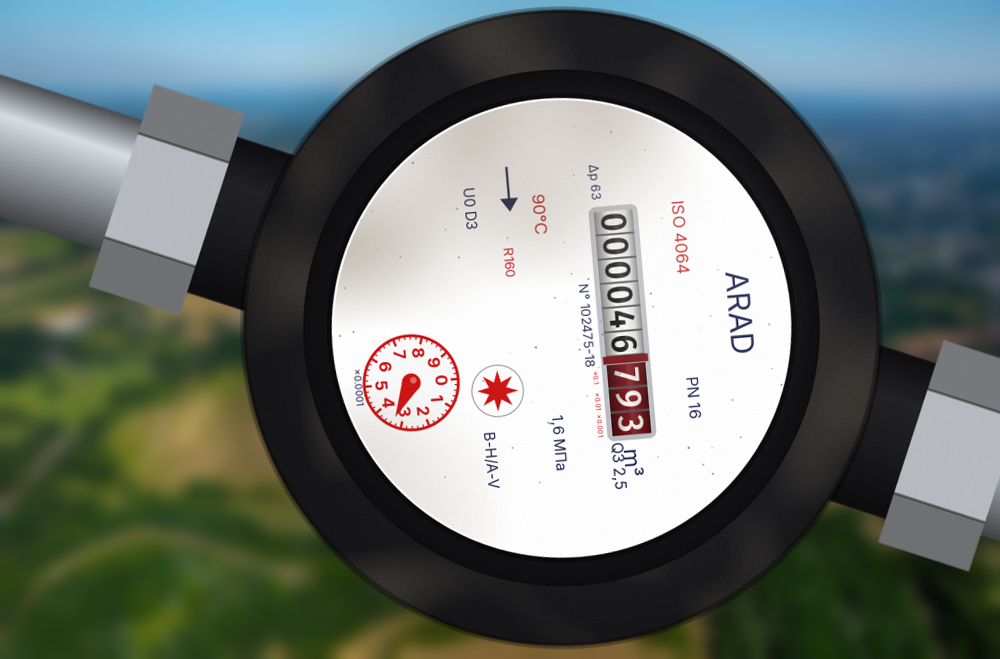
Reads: 46.7933,m³
